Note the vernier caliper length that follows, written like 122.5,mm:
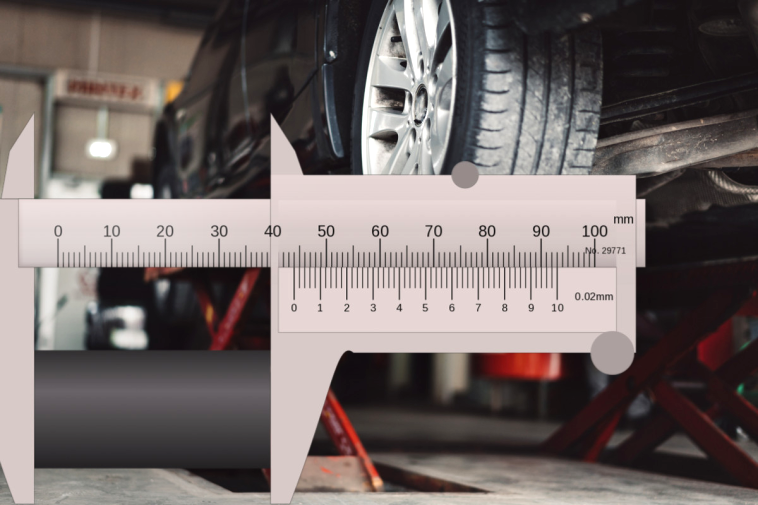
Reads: 44.0,mm
